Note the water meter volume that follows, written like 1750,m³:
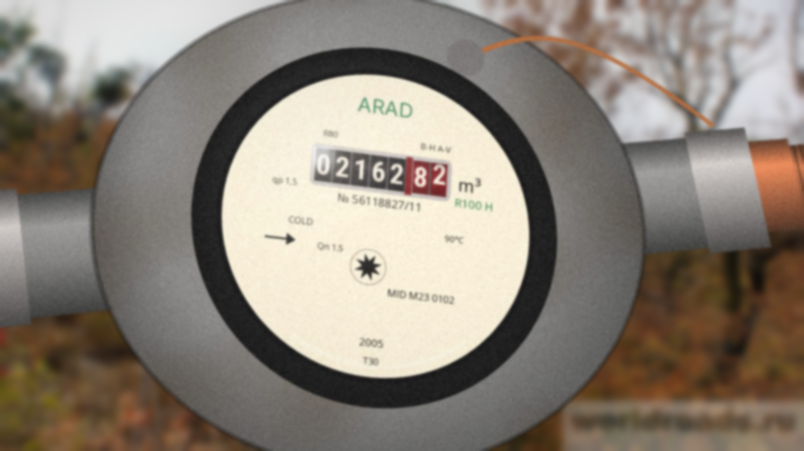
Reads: 2162.82,m³
